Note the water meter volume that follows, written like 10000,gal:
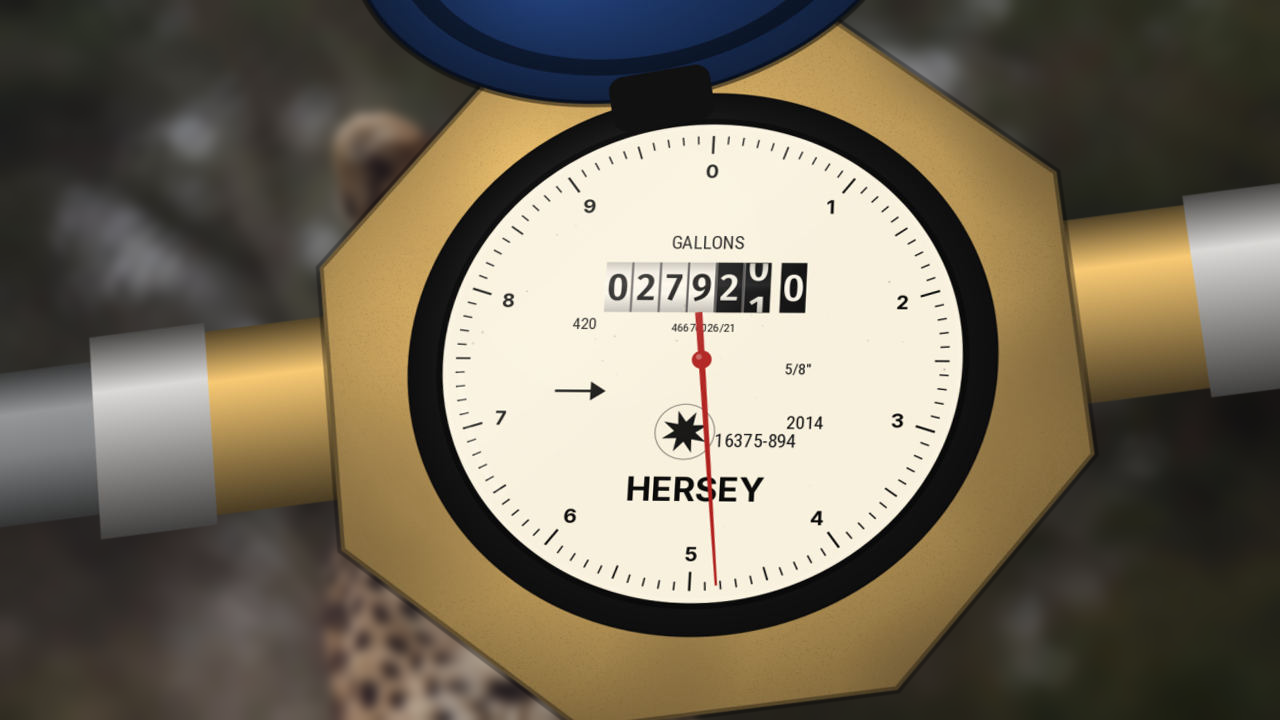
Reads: 279204.8,gal
